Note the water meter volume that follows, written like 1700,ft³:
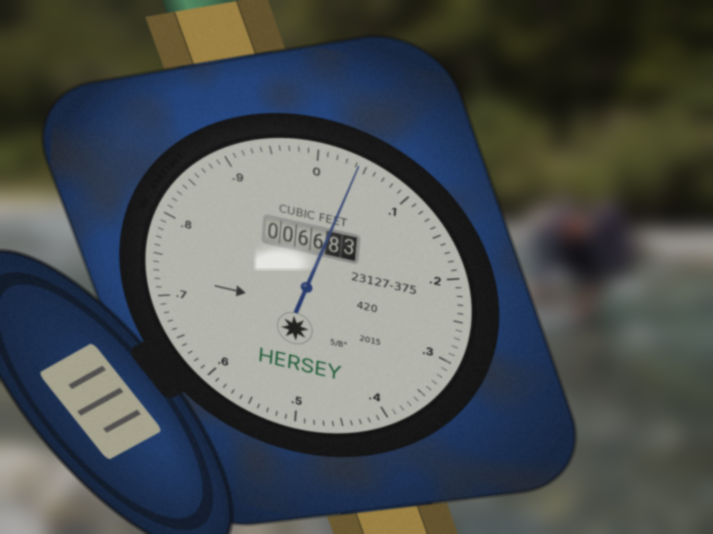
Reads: 6683.04,ft³
